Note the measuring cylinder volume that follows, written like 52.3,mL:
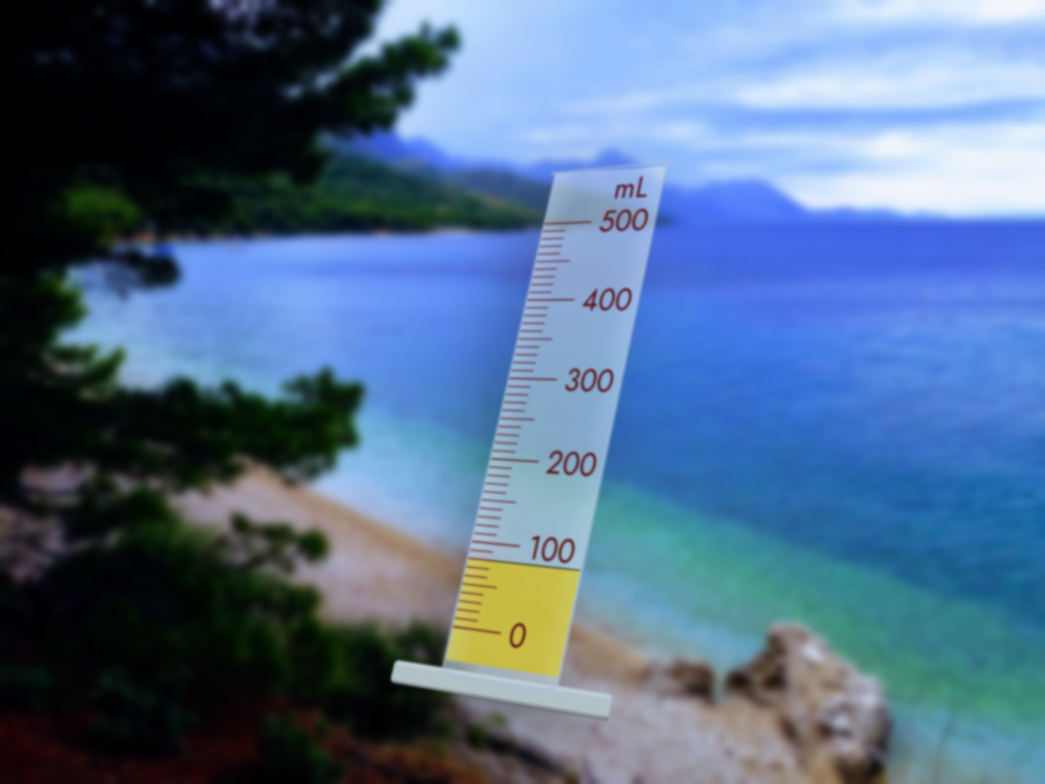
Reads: 80,mL
